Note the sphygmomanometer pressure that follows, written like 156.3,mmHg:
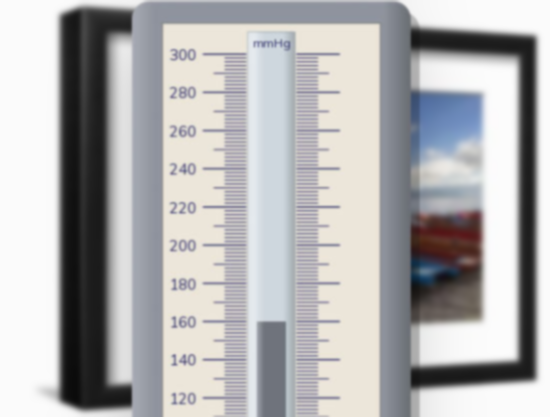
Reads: 160,mmHg
